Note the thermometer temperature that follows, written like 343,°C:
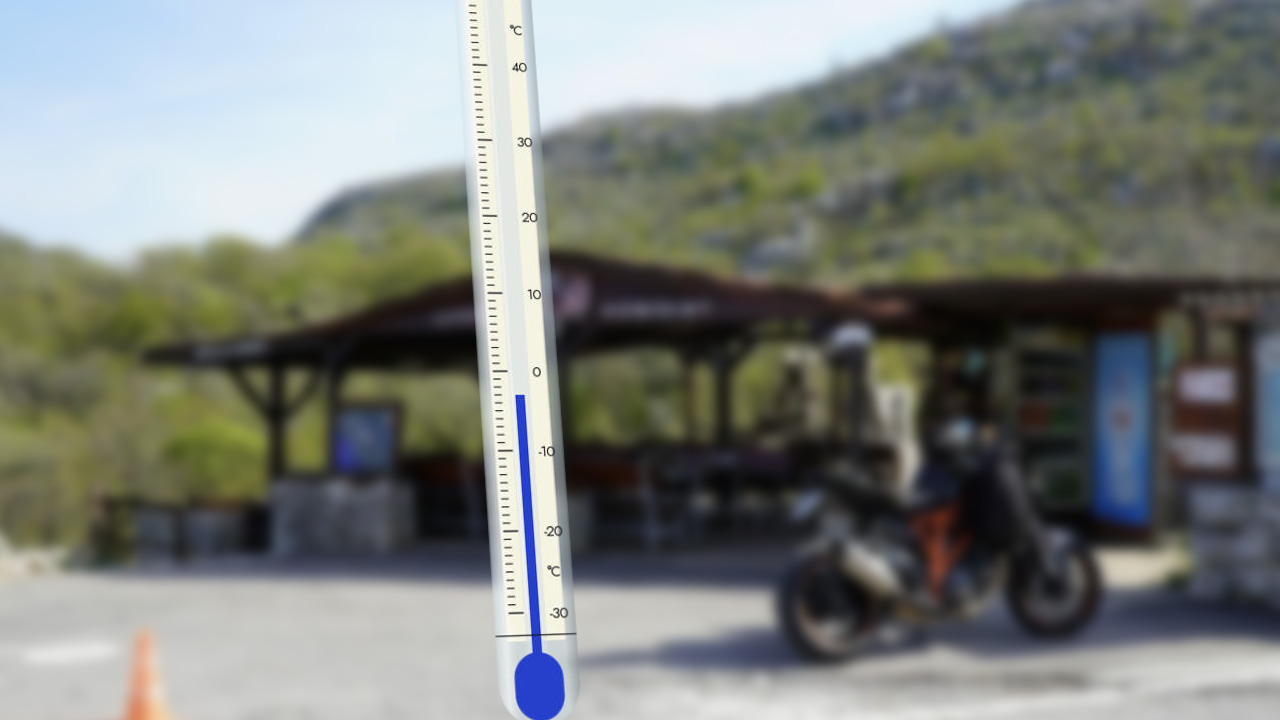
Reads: -3,°C
